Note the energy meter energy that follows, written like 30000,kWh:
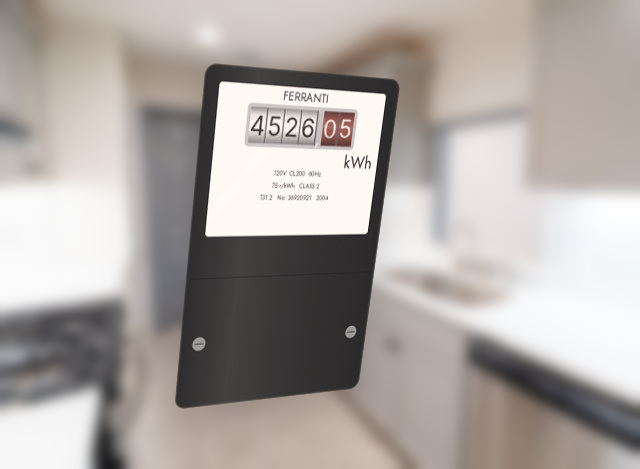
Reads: 4526.05,kWh
